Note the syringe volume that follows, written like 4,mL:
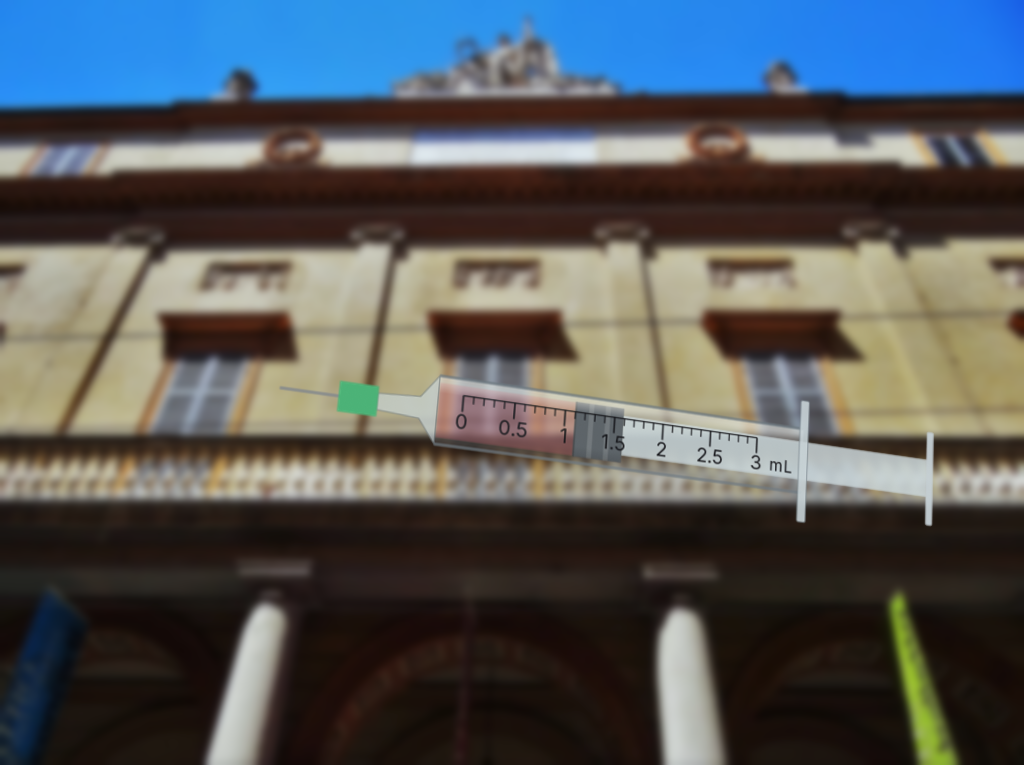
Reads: 1.1,mL
